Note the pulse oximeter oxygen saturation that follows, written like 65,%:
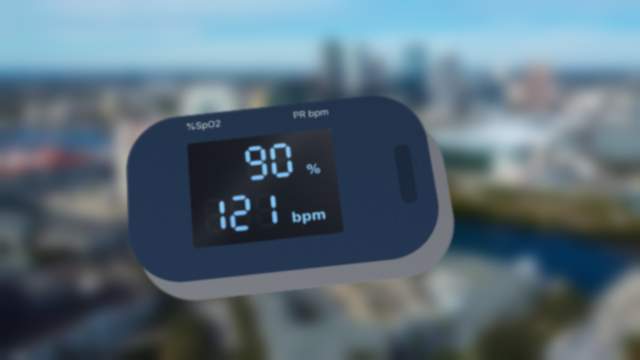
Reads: 90,%
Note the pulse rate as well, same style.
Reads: 121,bpm
